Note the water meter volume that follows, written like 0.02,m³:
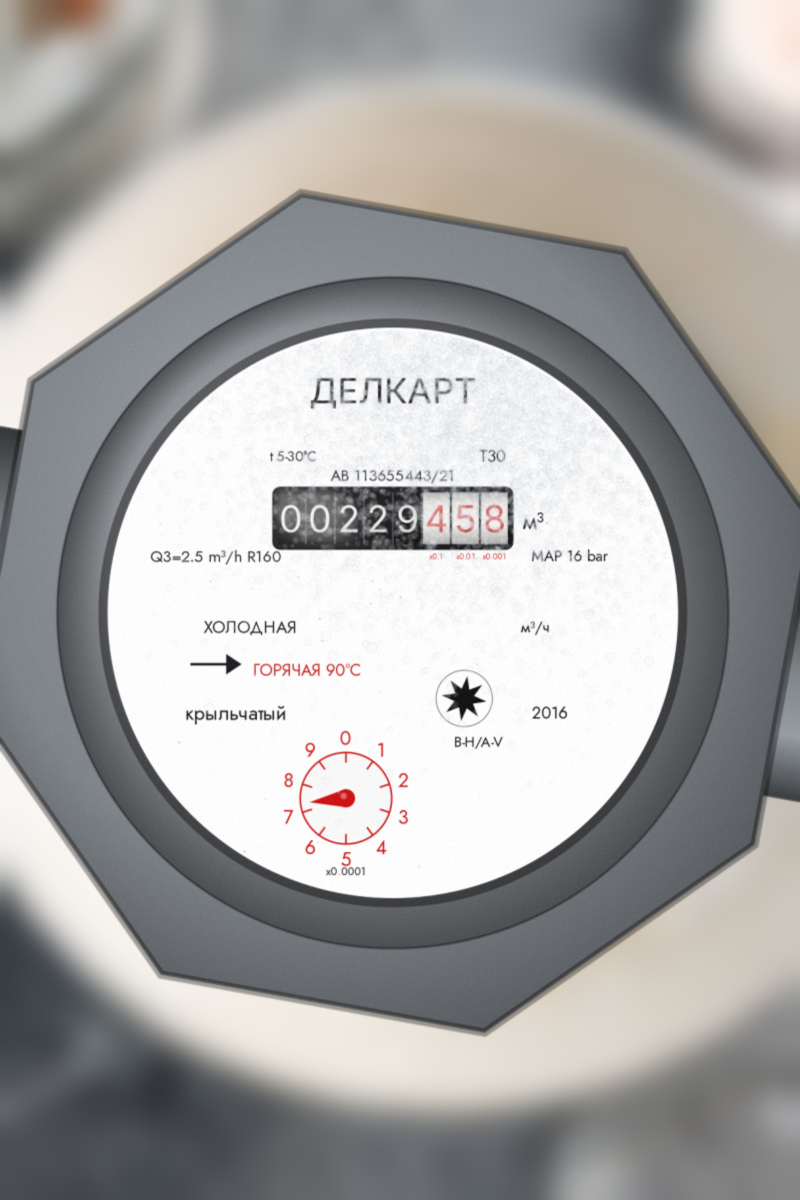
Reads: 229.4587,m³
